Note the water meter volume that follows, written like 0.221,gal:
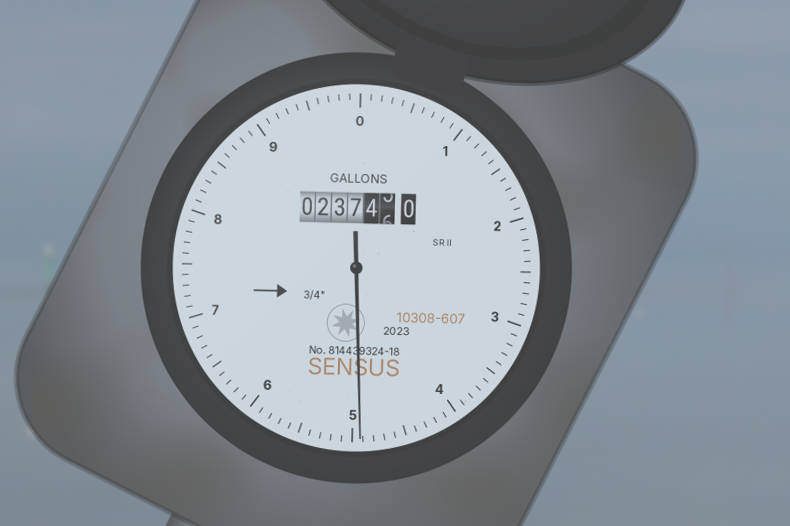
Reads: 237454.9,gal
